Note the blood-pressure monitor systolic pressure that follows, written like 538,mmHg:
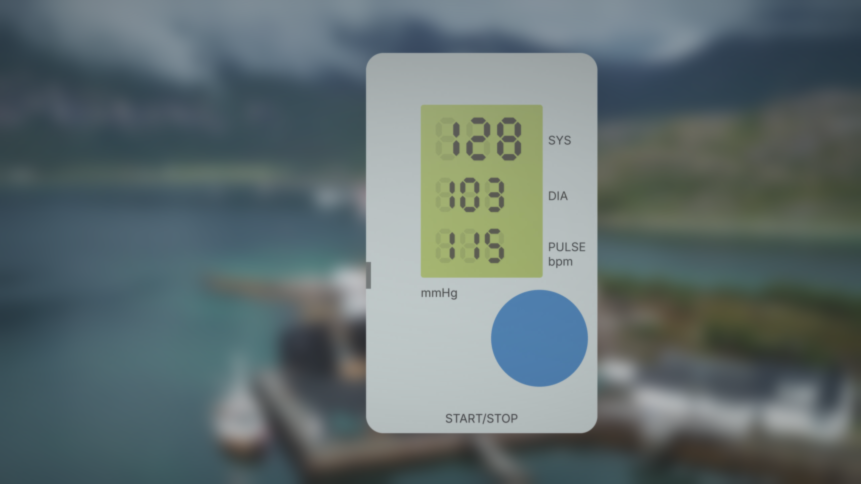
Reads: 128,mmHg
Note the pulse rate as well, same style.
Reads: 115,bpm
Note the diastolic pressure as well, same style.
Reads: 103,mmHg
